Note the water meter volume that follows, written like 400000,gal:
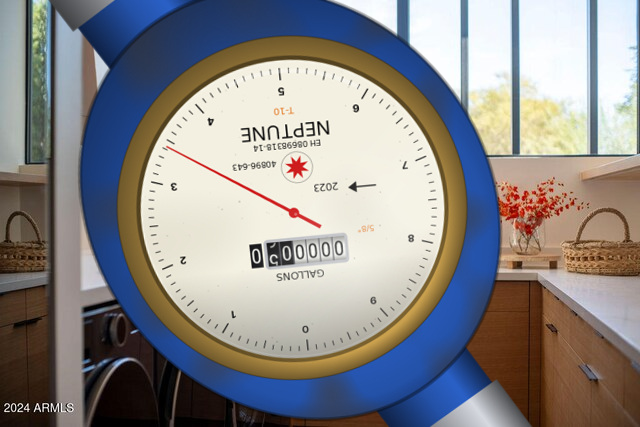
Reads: 53.4,gal
